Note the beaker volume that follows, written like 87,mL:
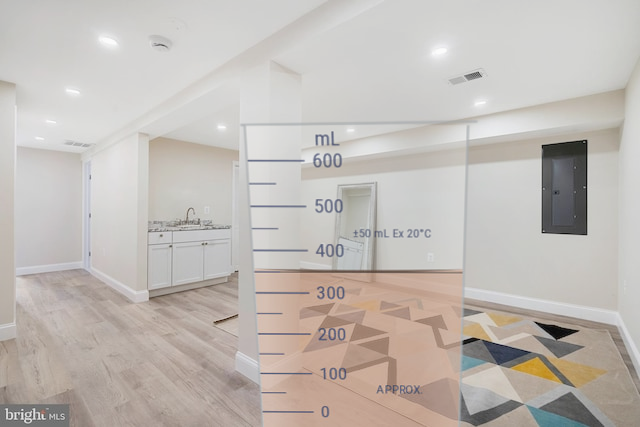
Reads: 350,mL
